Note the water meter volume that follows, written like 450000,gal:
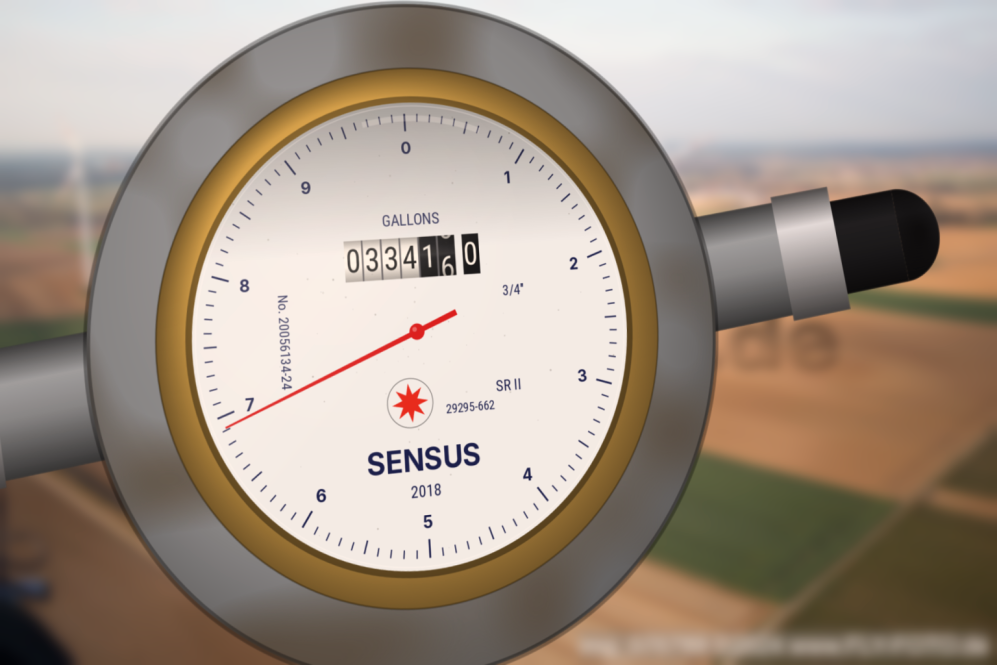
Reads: 334156.9,gal
